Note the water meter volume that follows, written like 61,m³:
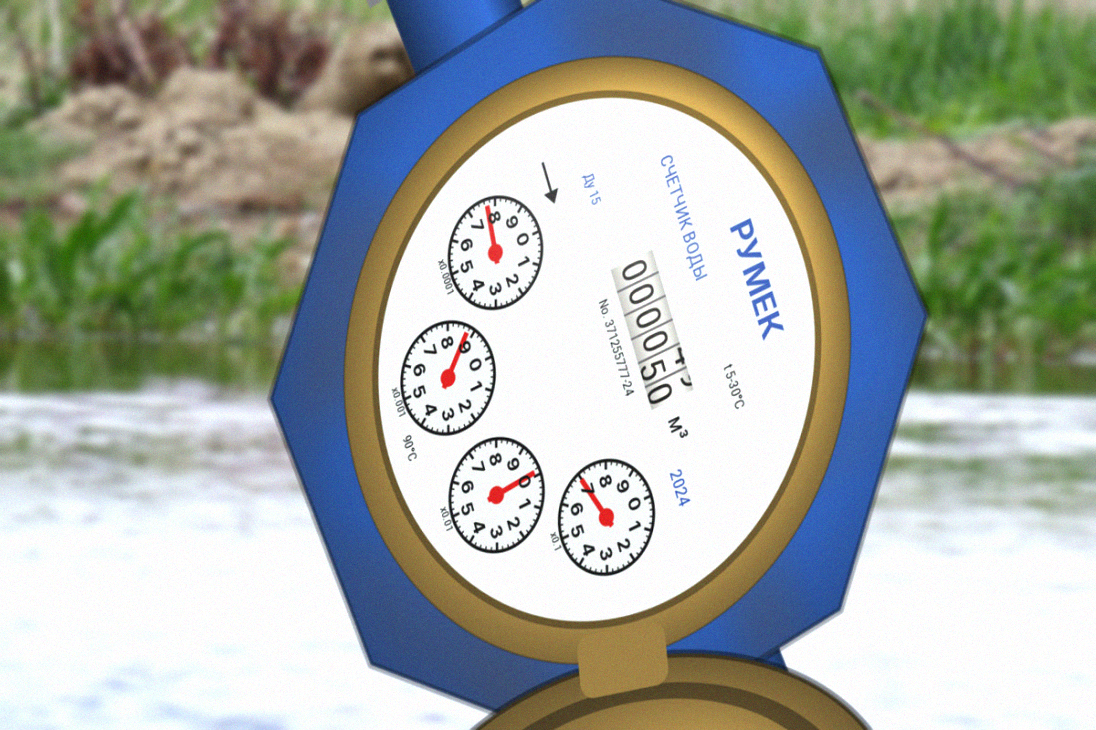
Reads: 49.6987,m³
